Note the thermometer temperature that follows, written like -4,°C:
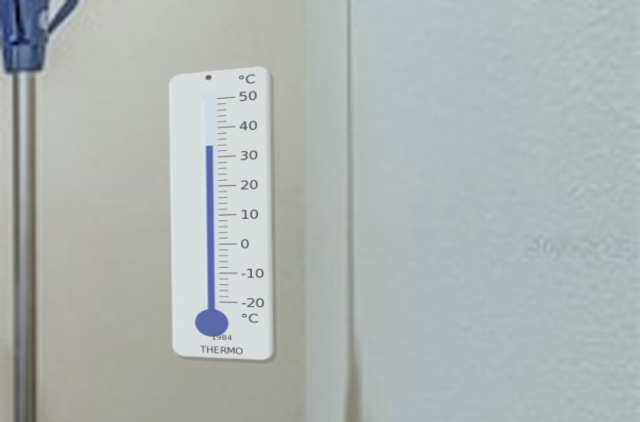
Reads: 34,°C
